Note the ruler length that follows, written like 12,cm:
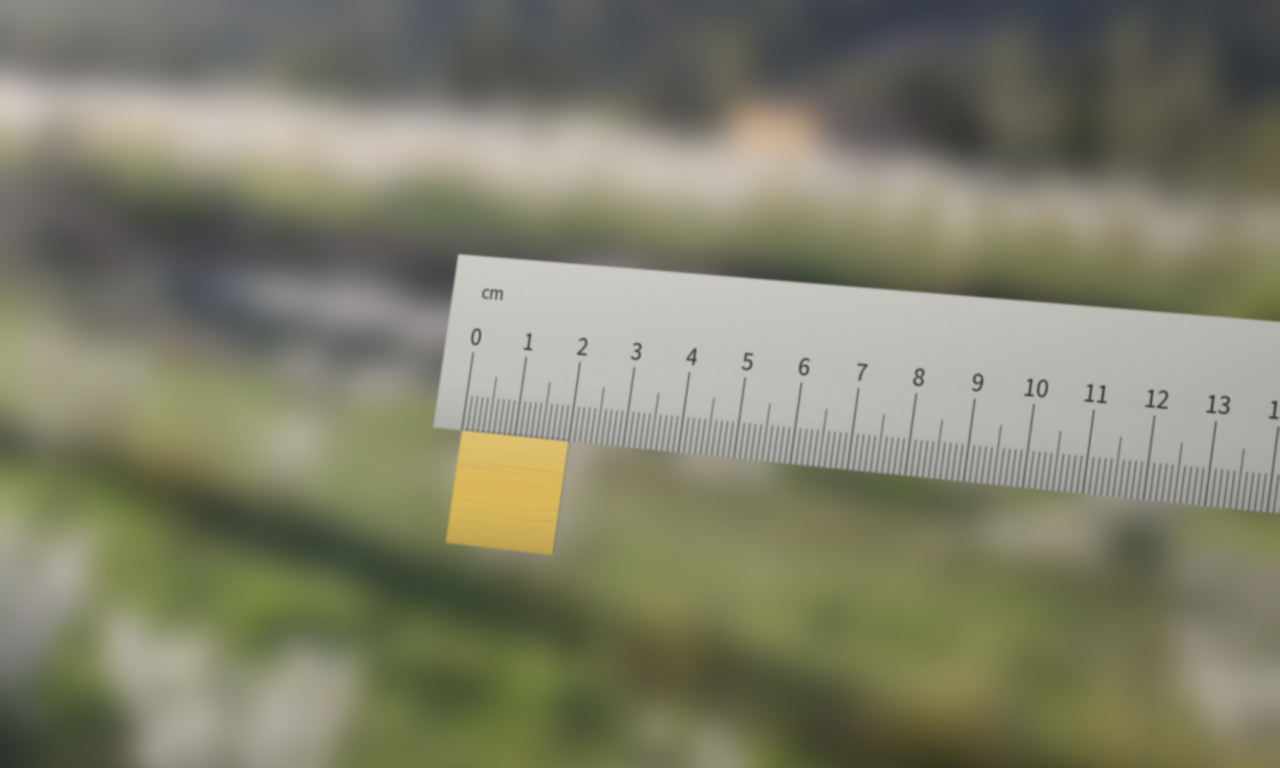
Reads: 2,cm
